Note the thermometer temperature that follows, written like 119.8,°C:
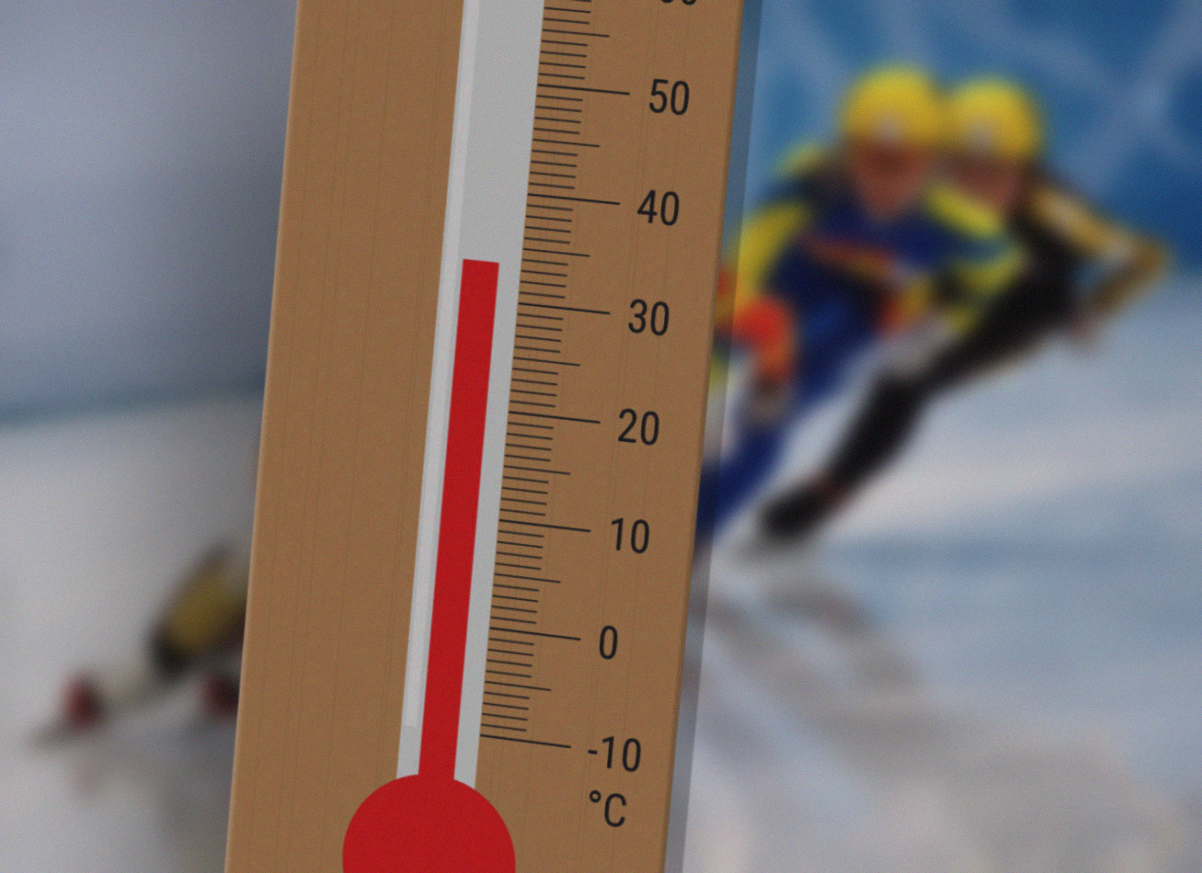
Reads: 33.5,°C
